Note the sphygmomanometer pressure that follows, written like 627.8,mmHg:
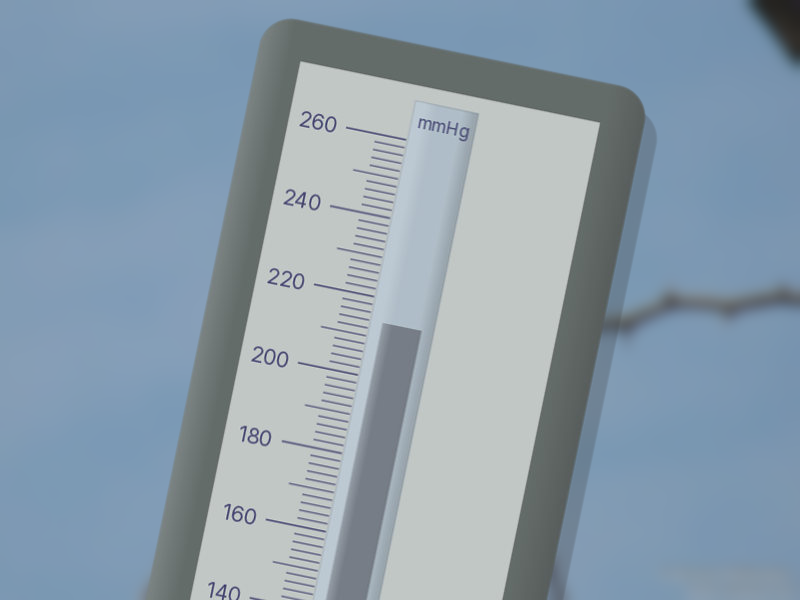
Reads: 214,mmHg
